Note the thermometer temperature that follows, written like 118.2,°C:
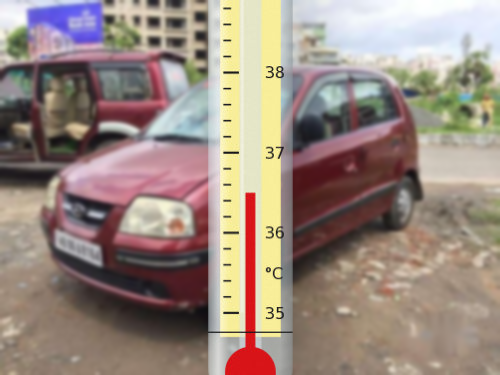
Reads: 36.5,°C
